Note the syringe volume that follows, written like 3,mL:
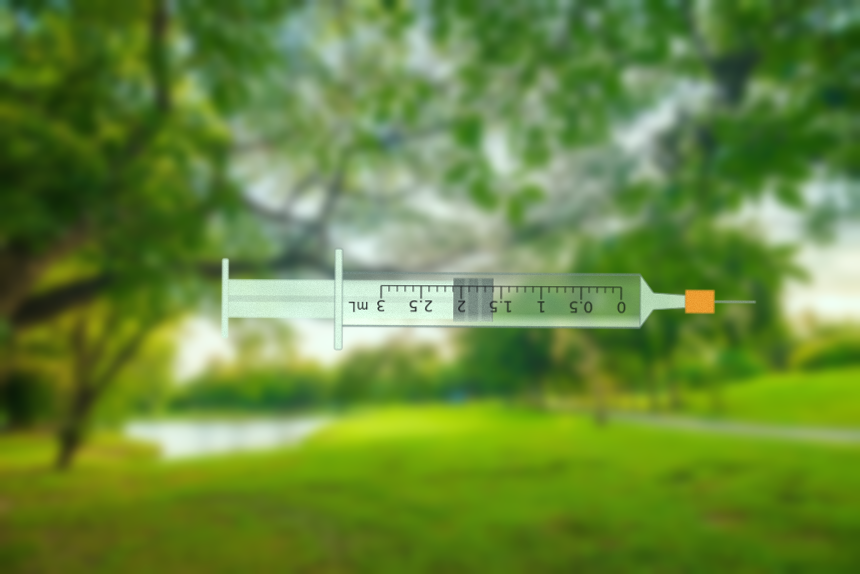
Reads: 1.6,mL
